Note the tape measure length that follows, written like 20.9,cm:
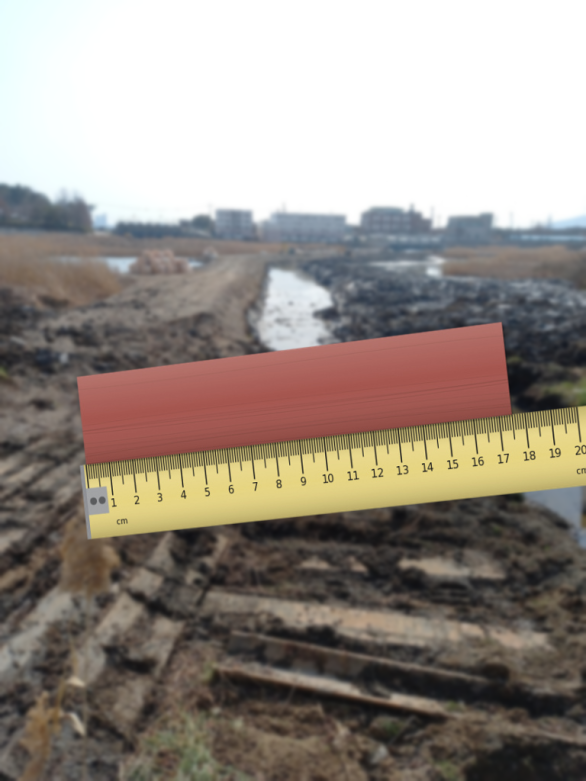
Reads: 17.5,cm
